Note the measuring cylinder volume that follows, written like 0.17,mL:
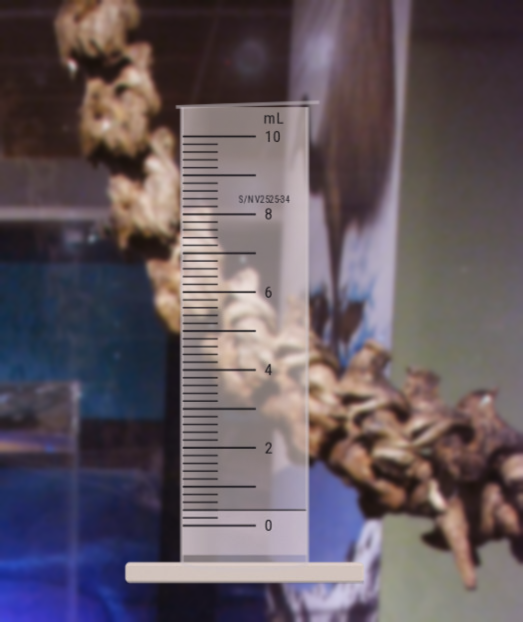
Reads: 0.4,mL
